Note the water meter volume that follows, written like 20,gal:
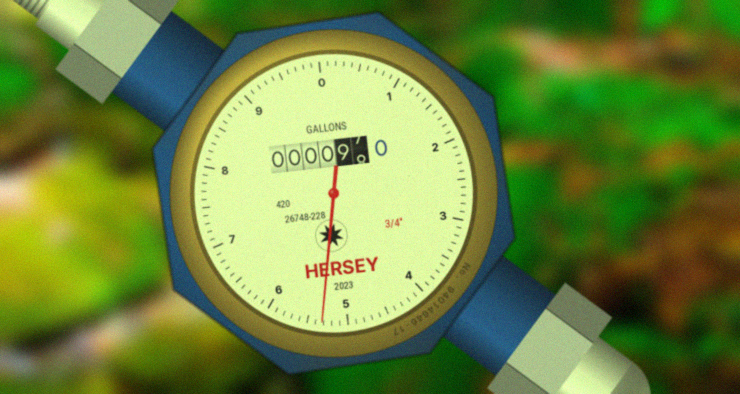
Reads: 975.3,gal
